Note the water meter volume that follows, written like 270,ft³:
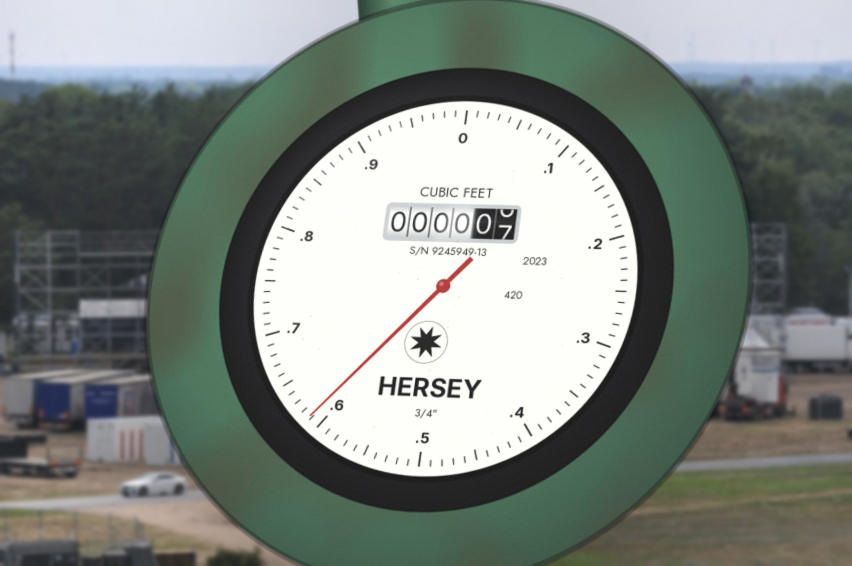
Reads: 6.61,ft³
